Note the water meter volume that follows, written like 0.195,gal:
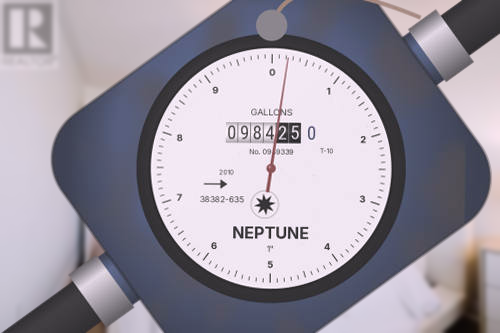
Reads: 984250.2,gal
